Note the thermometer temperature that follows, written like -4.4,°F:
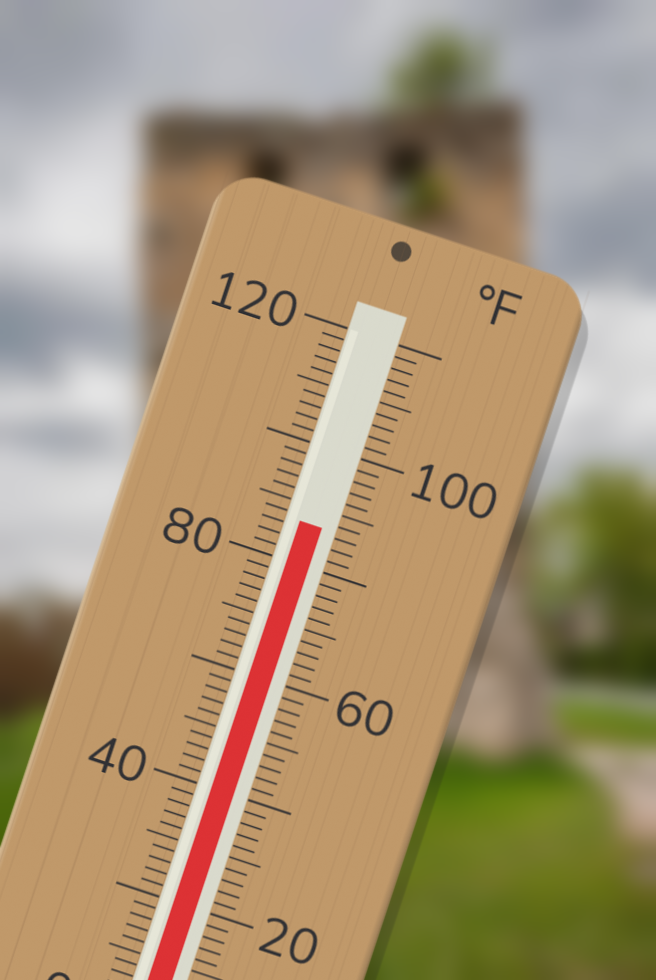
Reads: 87,°F
